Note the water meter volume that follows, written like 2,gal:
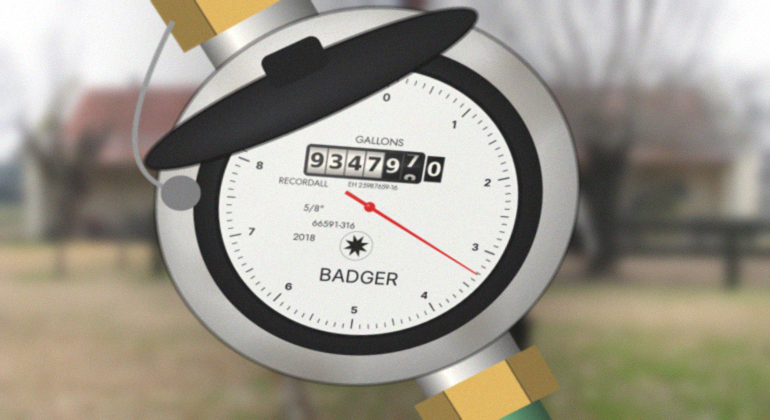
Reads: 9347973.3,gal
